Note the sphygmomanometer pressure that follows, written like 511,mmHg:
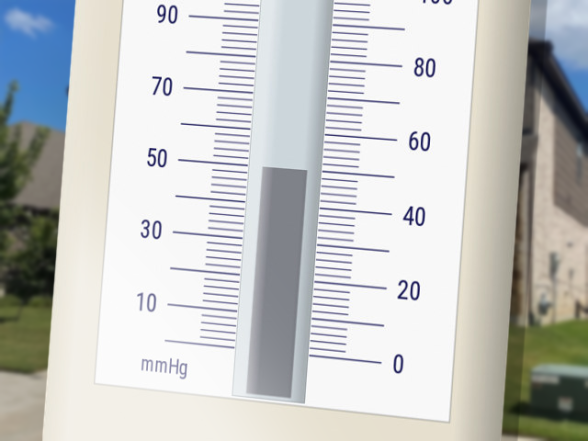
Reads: 50,mmHg
